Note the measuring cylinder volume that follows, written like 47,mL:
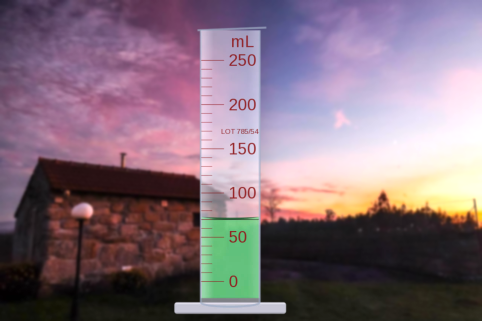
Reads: 70,mL
